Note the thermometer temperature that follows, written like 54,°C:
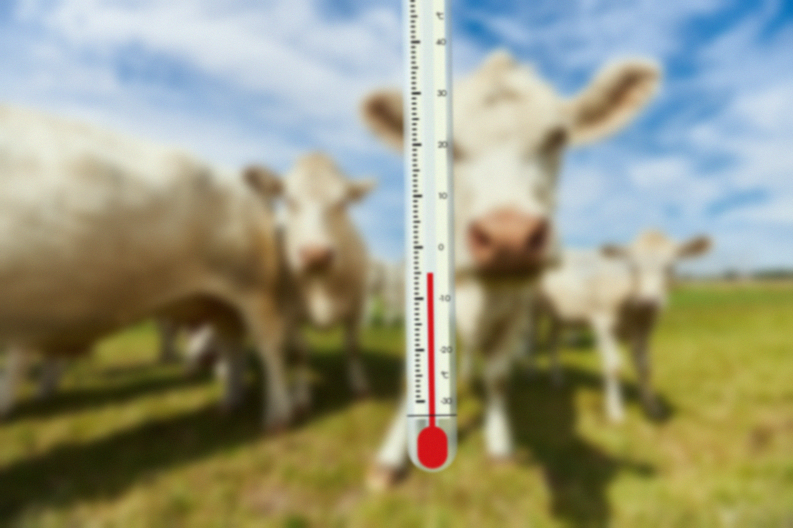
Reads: -5,°C
